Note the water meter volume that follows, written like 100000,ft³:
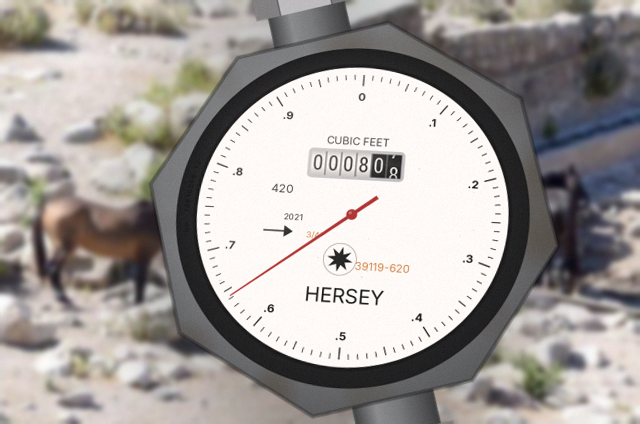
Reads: 807.64,ft³
